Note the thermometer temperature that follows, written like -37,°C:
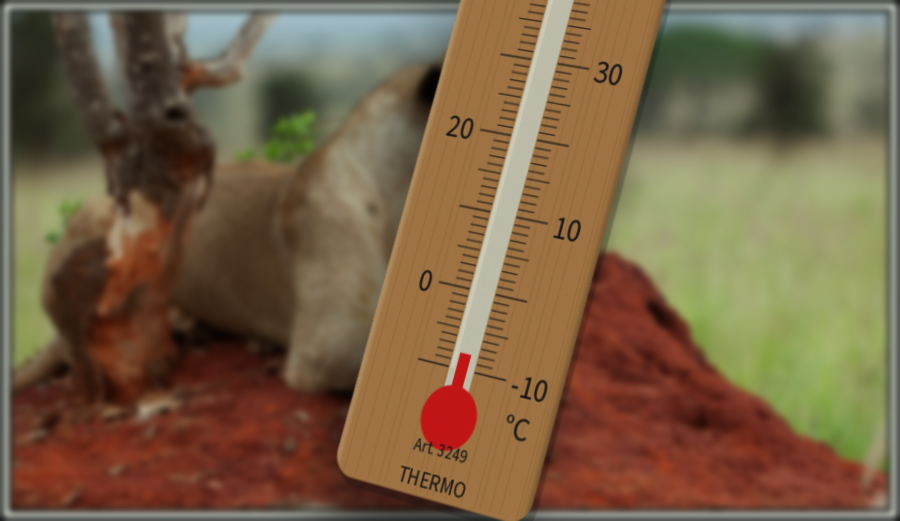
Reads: -8,°C
